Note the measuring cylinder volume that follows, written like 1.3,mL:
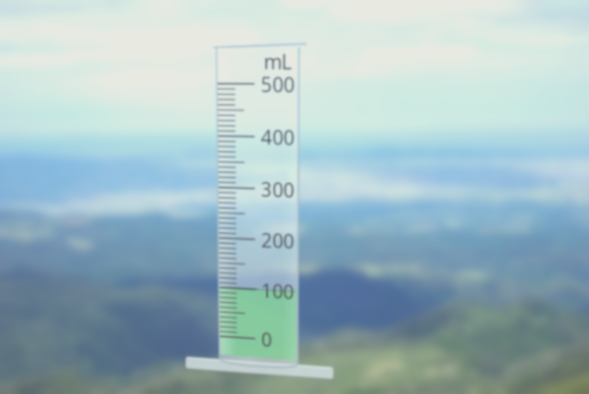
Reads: 100,mL
